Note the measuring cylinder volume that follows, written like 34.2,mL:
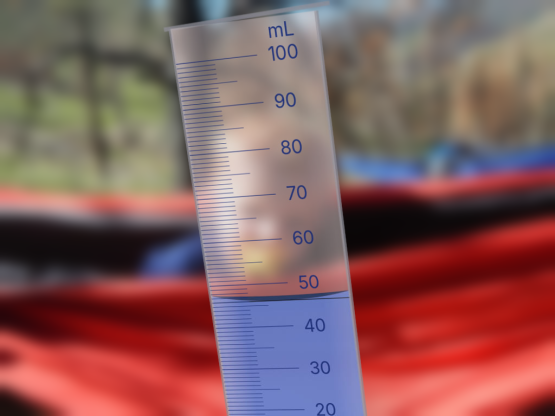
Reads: 46,mL
